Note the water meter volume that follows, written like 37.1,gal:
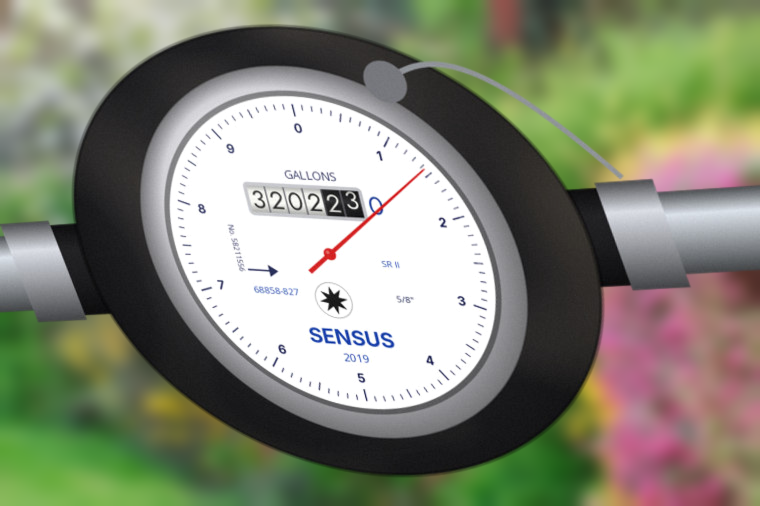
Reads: 3202231.4,gal
